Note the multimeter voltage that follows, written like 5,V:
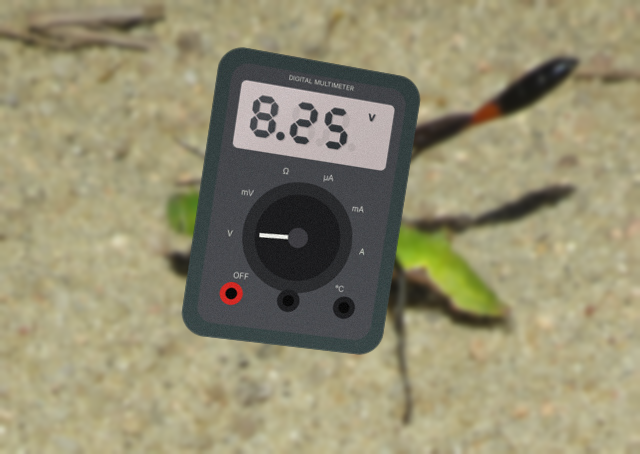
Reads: 8.25,V
